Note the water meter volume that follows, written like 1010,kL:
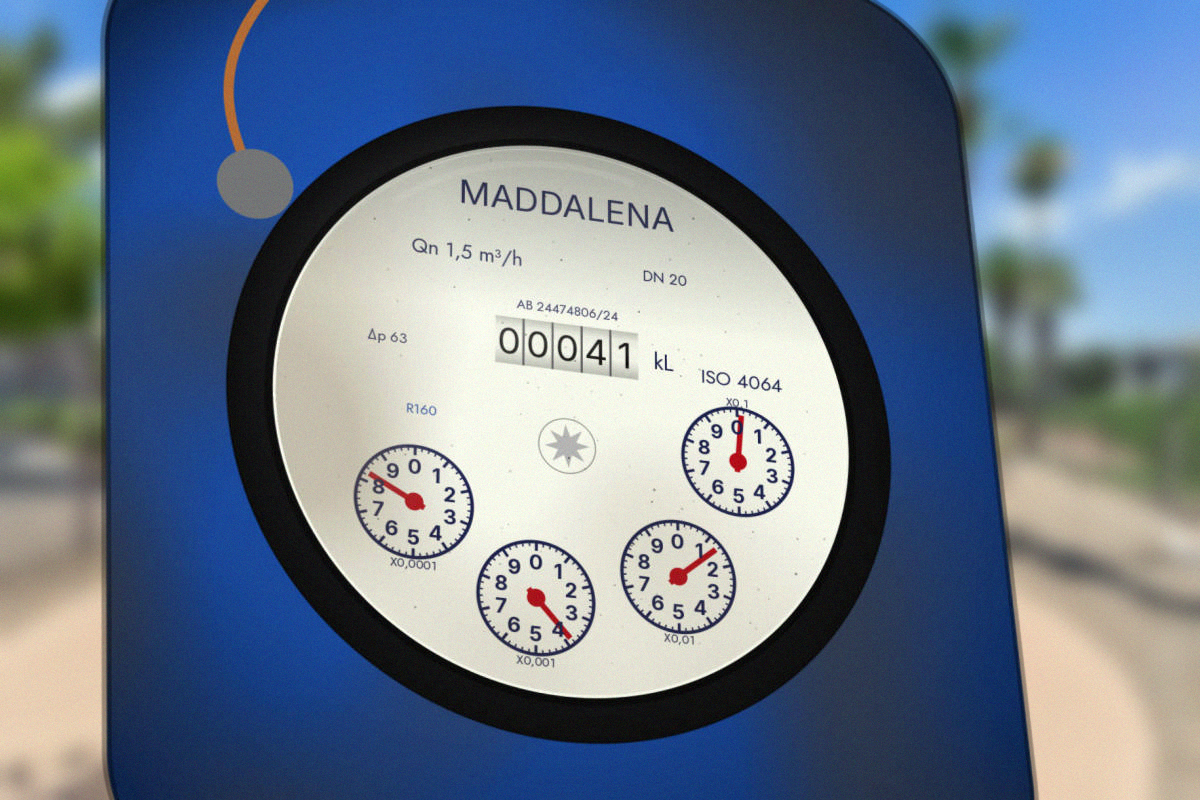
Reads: 41.0138,kL
